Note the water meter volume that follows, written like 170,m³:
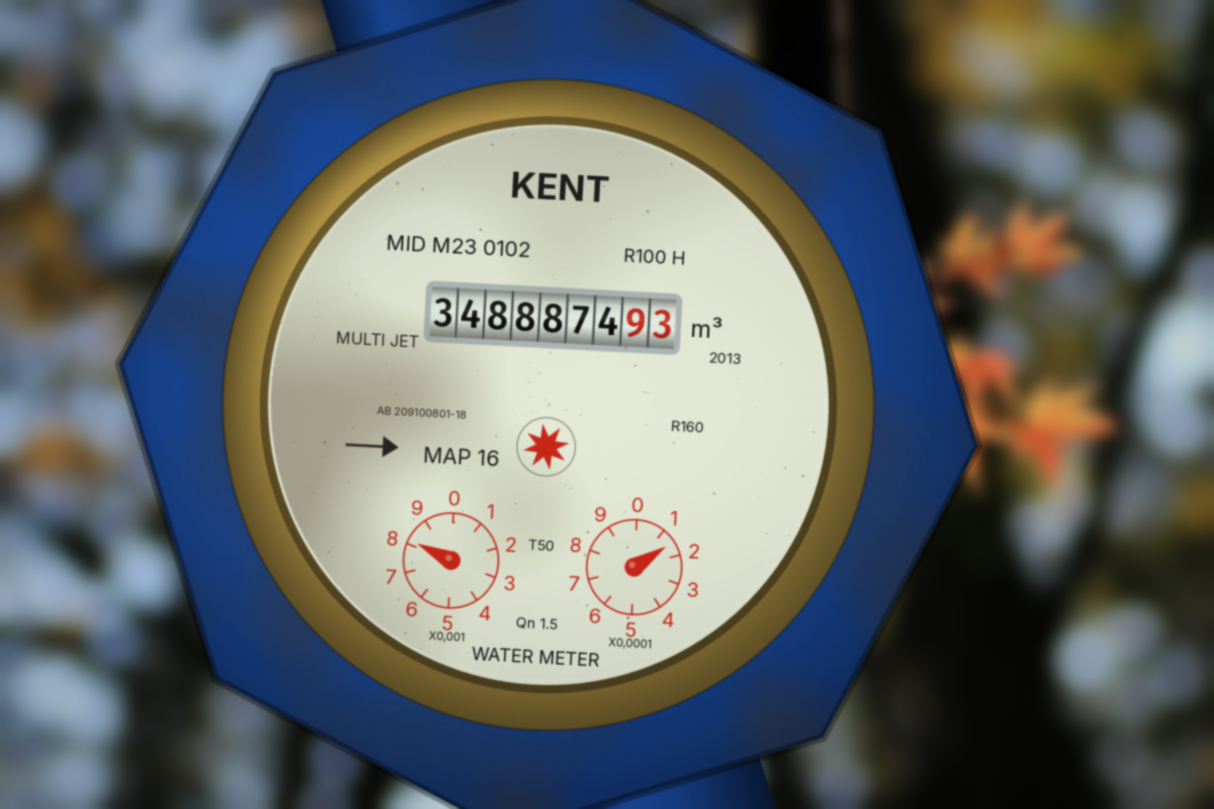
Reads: 3488874.9381,m³
